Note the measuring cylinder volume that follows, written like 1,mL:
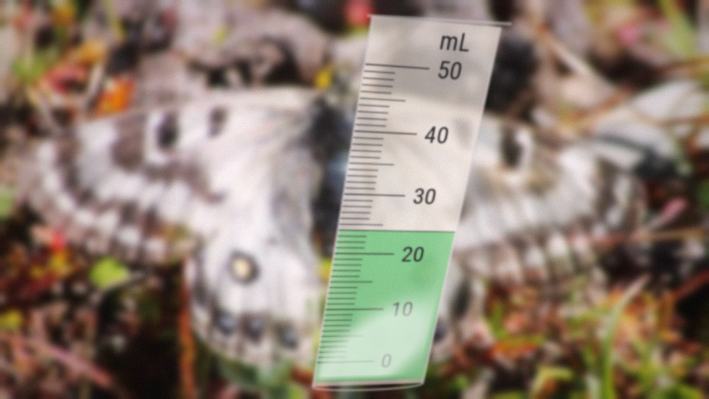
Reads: 24,mL
